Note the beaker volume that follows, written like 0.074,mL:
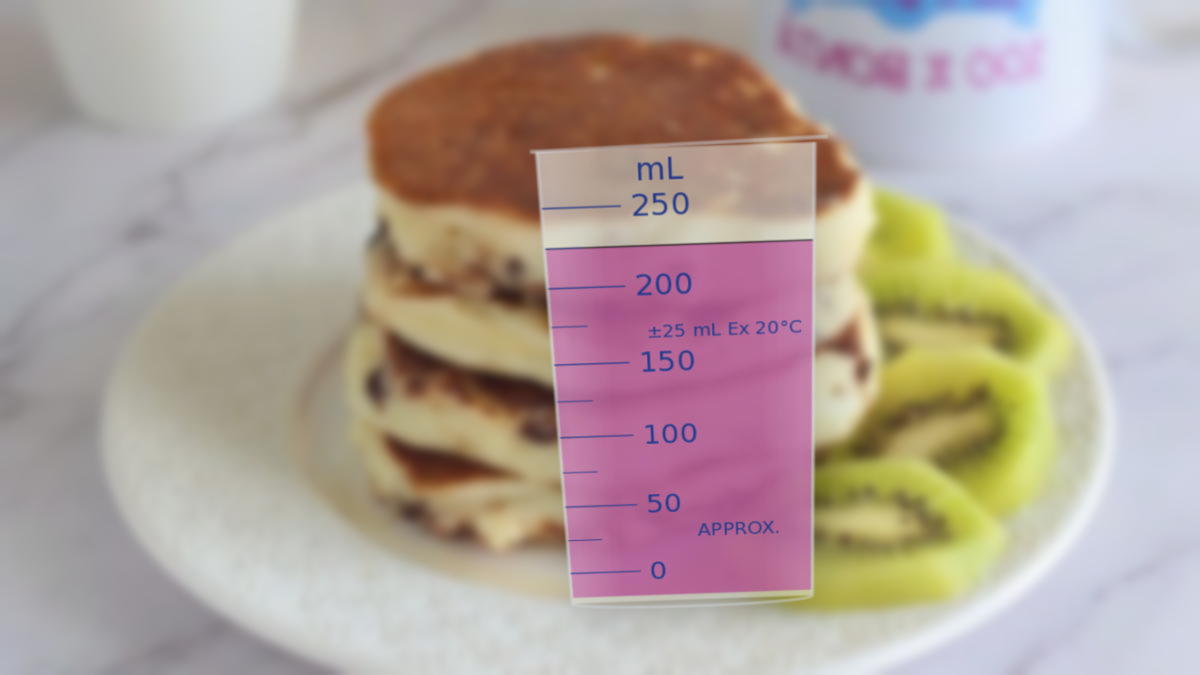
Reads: 225,mL
